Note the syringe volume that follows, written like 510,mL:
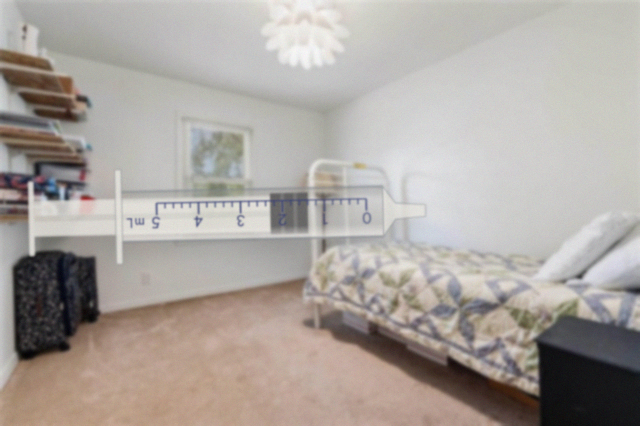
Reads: 1.4,mL
